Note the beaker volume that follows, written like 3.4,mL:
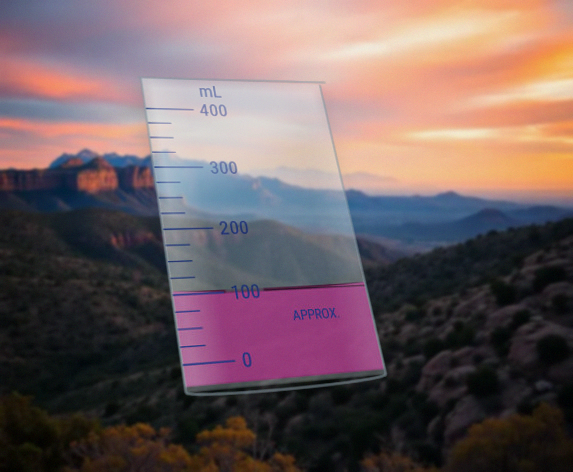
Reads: 100,mL
